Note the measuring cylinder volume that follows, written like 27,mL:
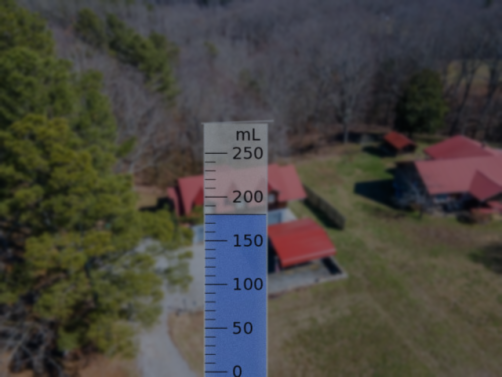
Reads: 180,mL
